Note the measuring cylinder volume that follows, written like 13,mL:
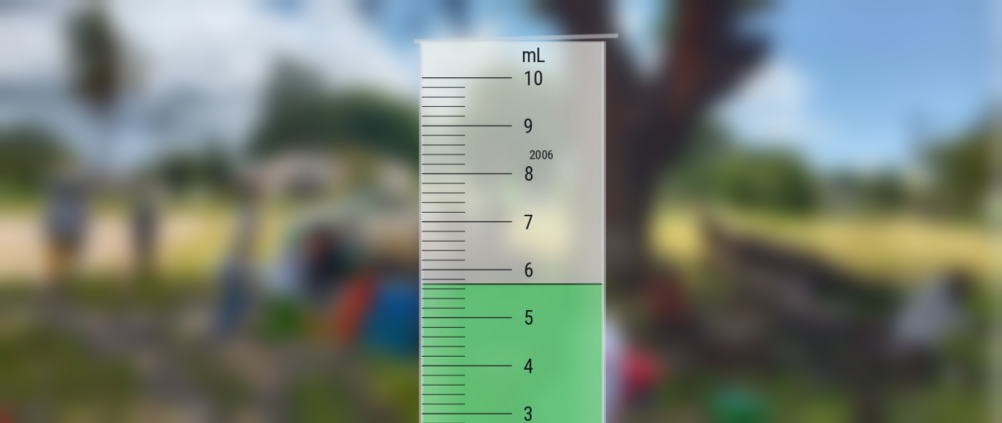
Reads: 5.7,mL
